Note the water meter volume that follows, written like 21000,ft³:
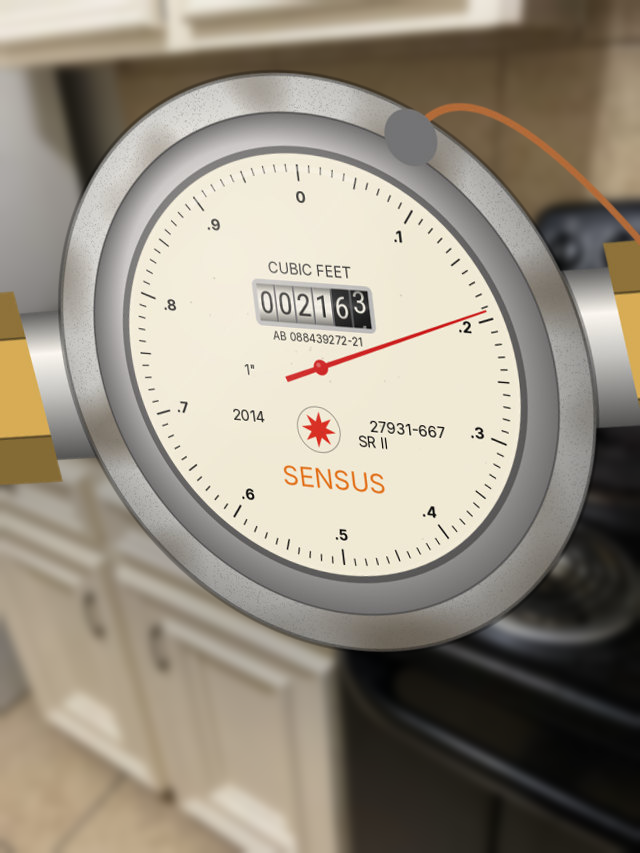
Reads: 2163.19,ft³
